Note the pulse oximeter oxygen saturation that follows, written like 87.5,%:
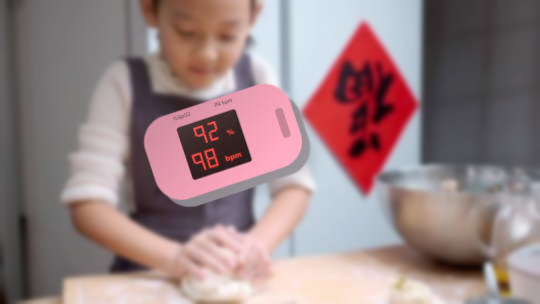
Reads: 92,%
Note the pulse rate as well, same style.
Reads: 98,bpm
